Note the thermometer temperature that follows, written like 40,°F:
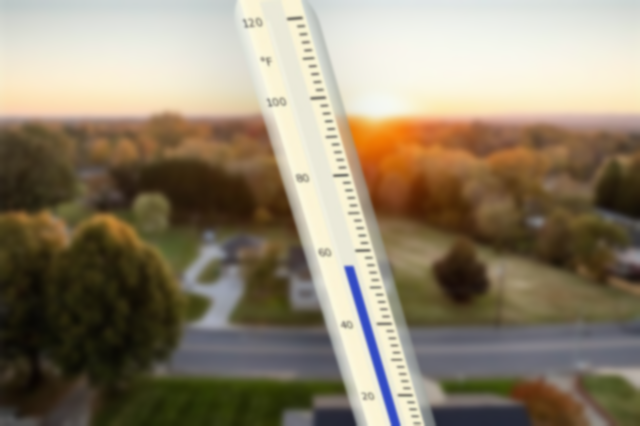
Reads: 56,°F
